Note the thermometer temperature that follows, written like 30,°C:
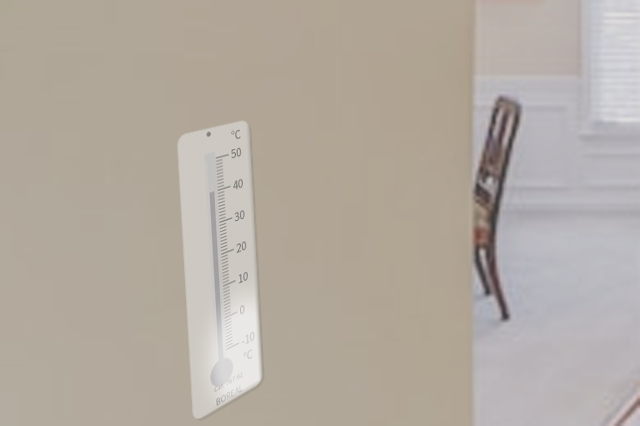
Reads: 40,°C
